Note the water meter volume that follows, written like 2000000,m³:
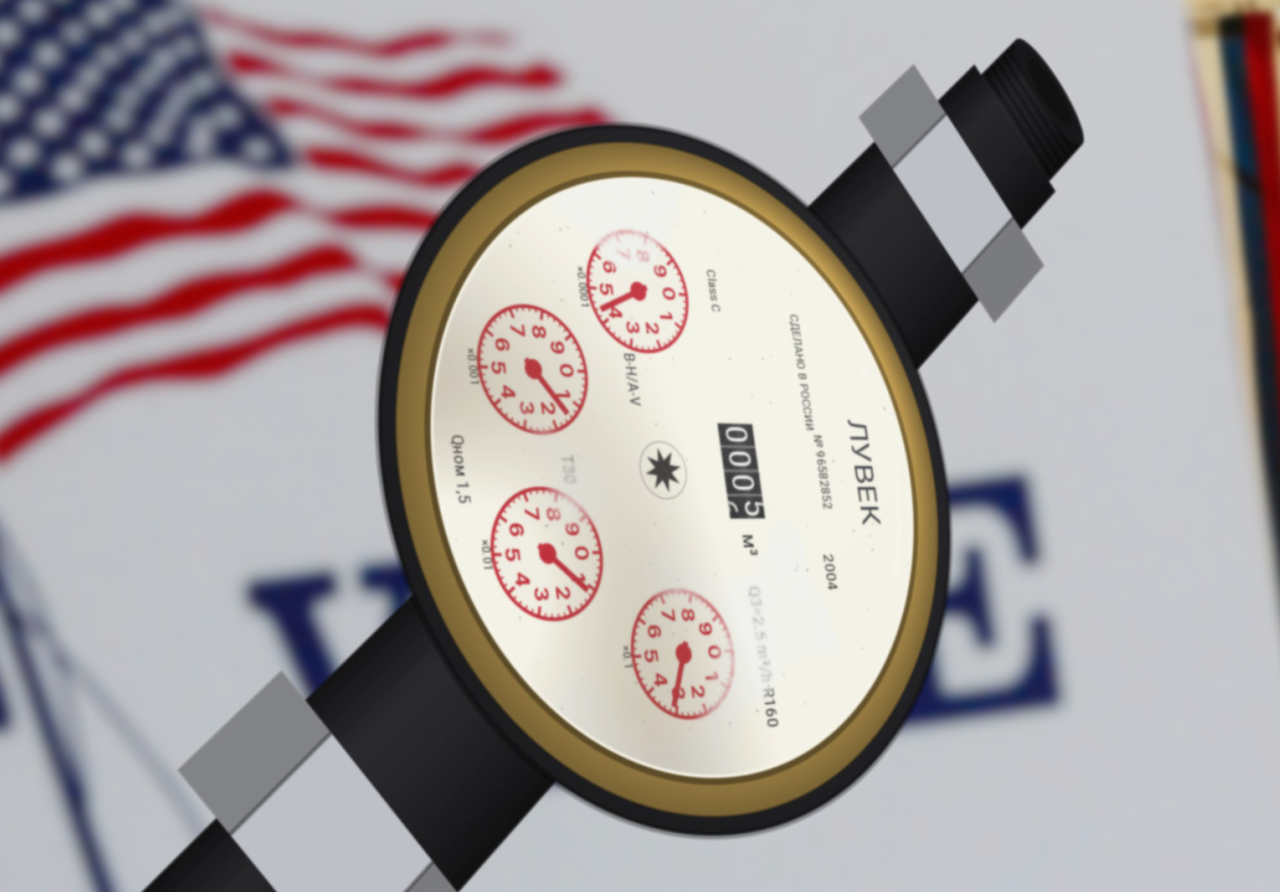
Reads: 5.3114,m³
